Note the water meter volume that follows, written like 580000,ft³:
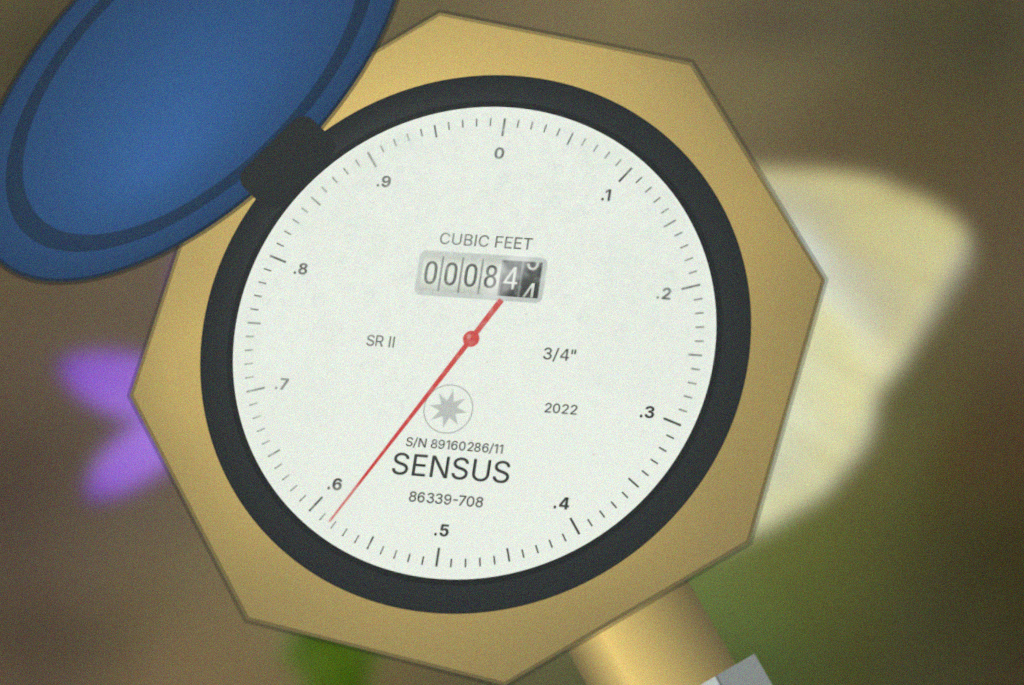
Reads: 843.58,ft³
